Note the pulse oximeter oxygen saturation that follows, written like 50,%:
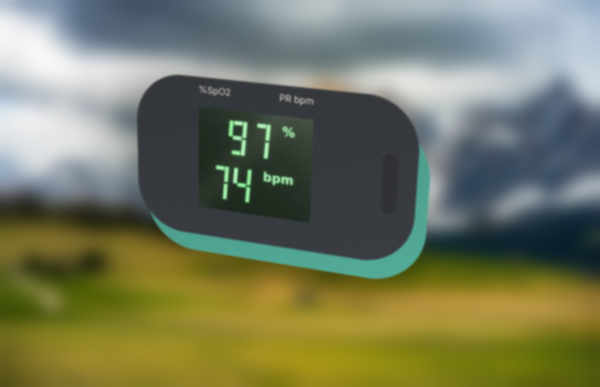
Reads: 97,%
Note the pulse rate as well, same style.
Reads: 74,bpm
